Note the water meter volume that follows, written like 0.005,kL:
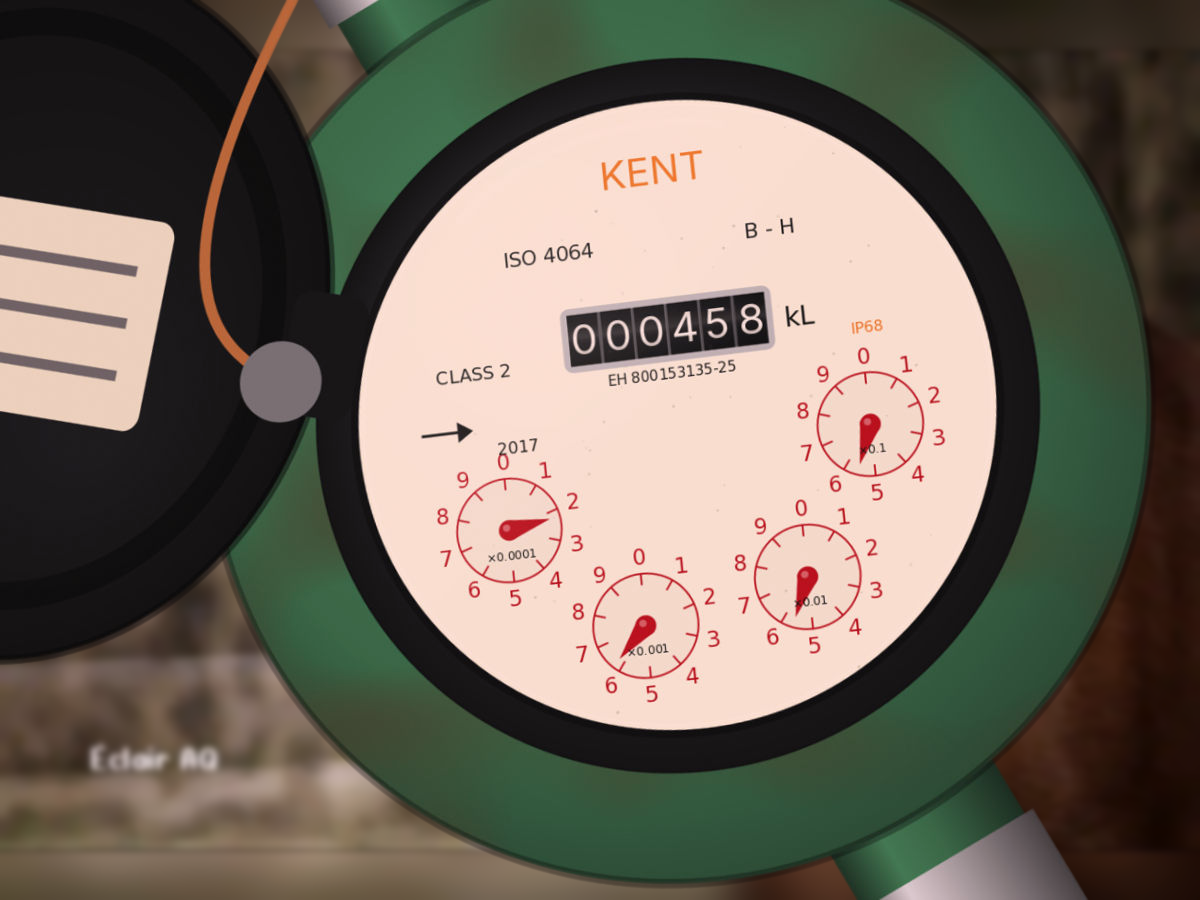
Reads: 458.5562,kL
